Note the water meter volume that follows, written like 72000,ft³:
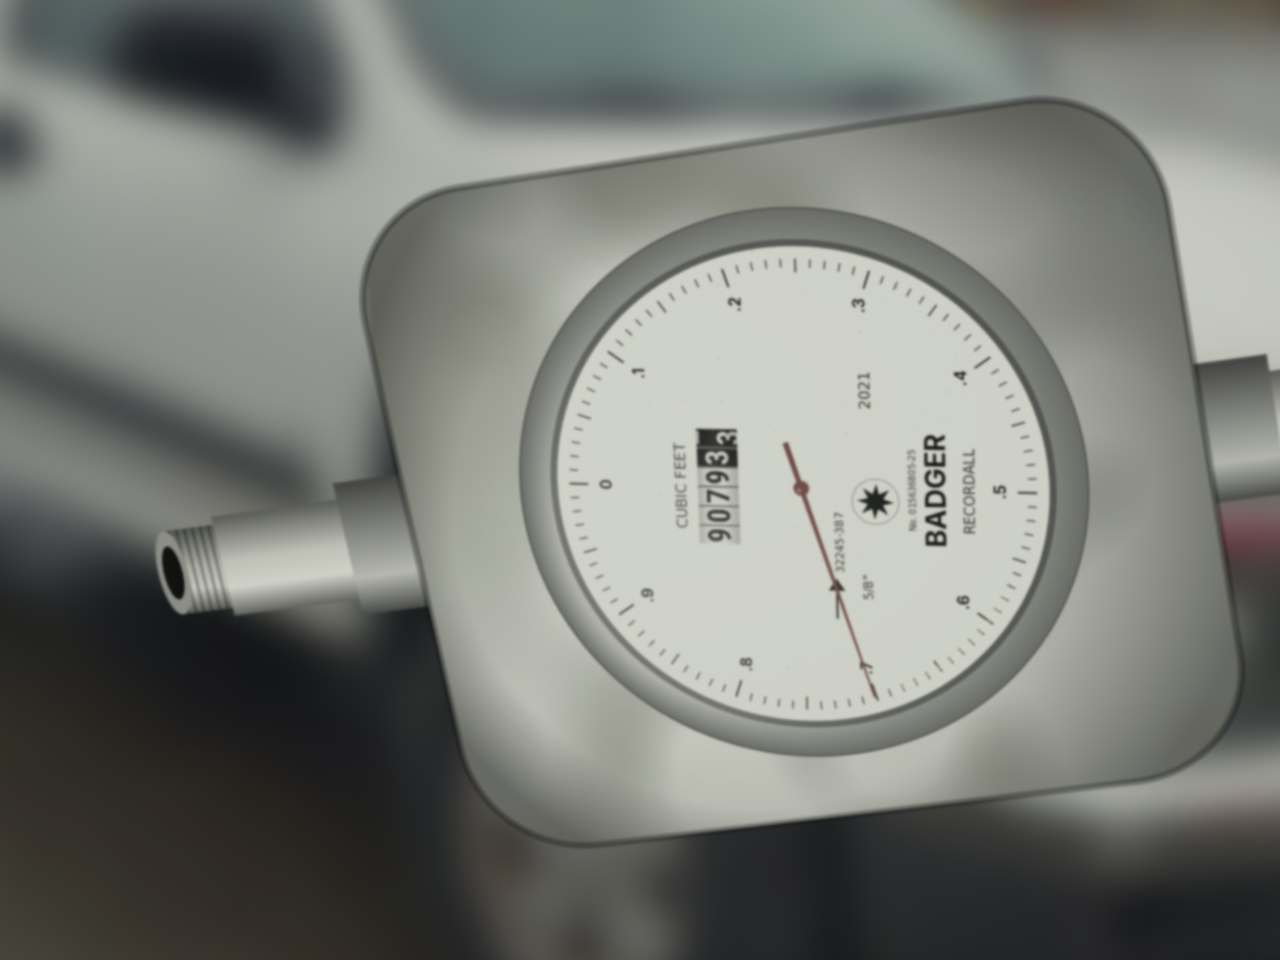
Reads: 907932.70,ft³
